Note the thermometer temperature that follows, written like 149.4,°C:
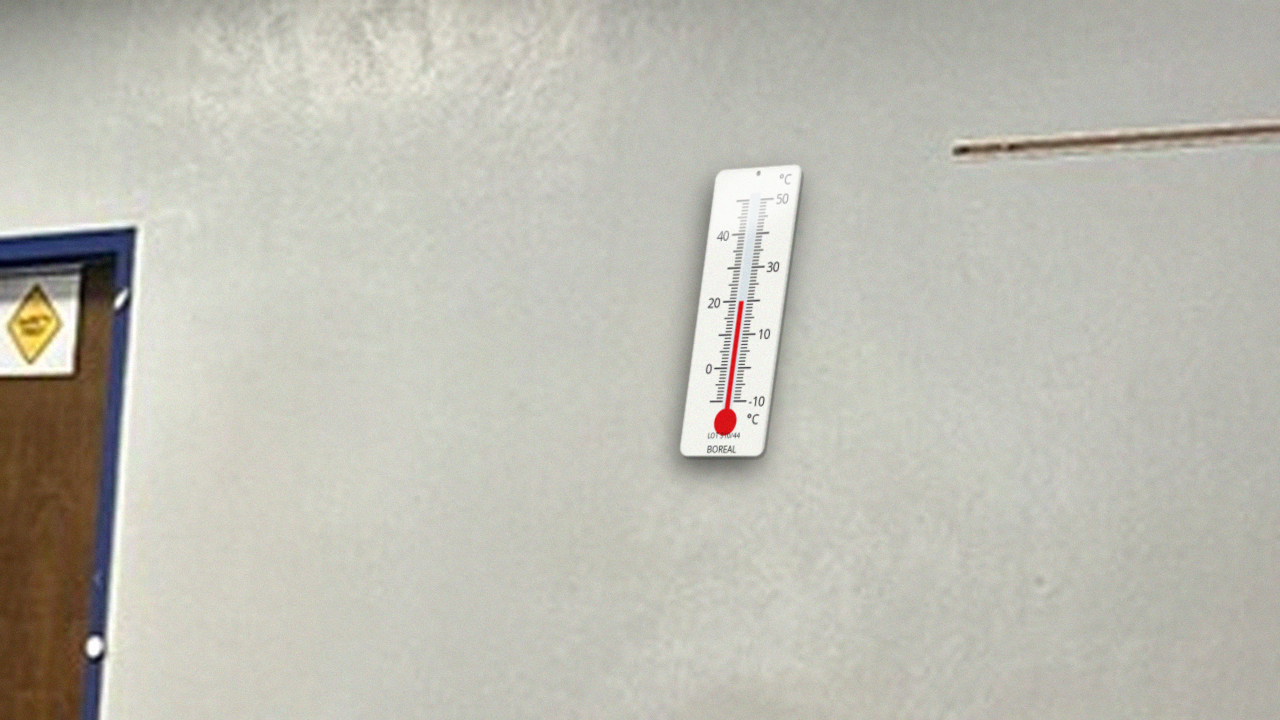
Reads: 20,°C
